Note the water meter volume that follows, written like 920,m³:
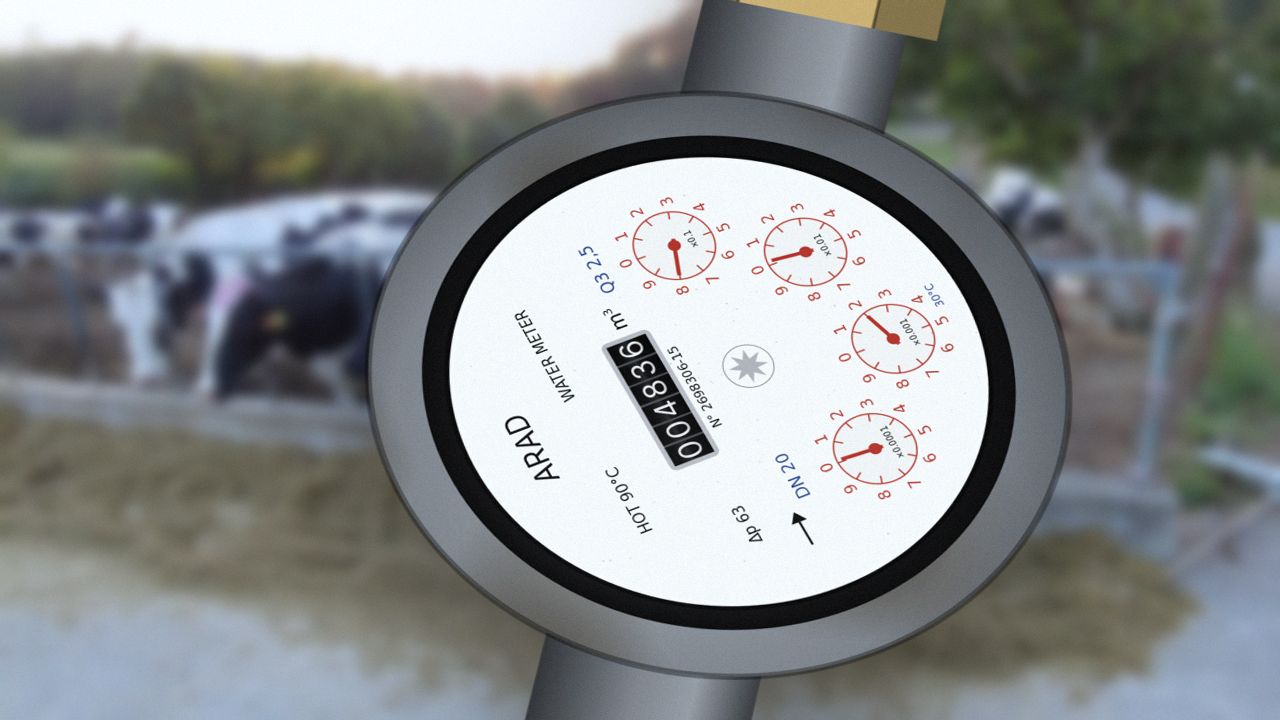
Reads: 4836.8020,m³
